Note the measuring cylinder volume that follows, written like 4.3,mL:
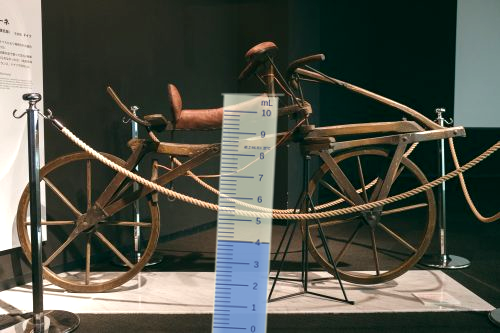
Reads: 4,mL
